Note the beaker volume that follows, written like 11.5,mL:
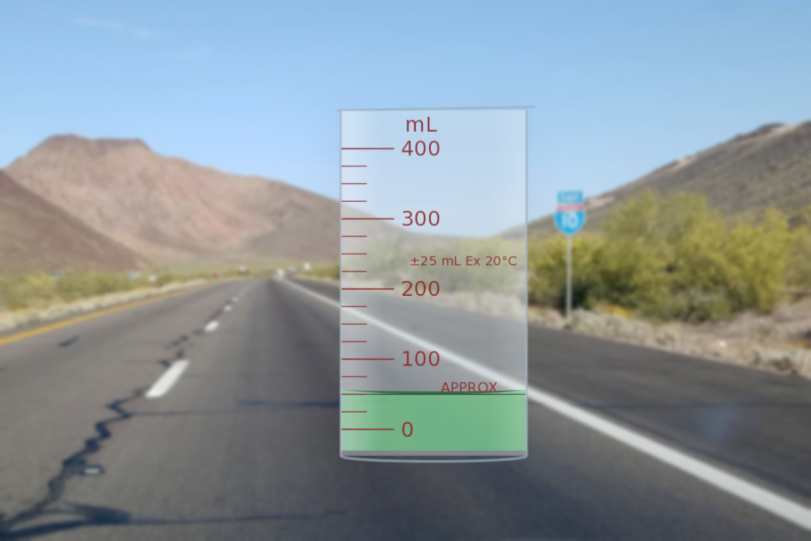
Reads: 50,mL
